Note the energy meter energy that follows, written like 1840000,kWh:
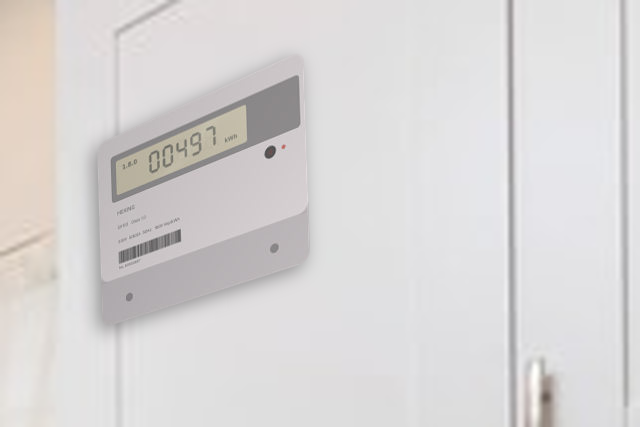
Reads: 497,kWh
